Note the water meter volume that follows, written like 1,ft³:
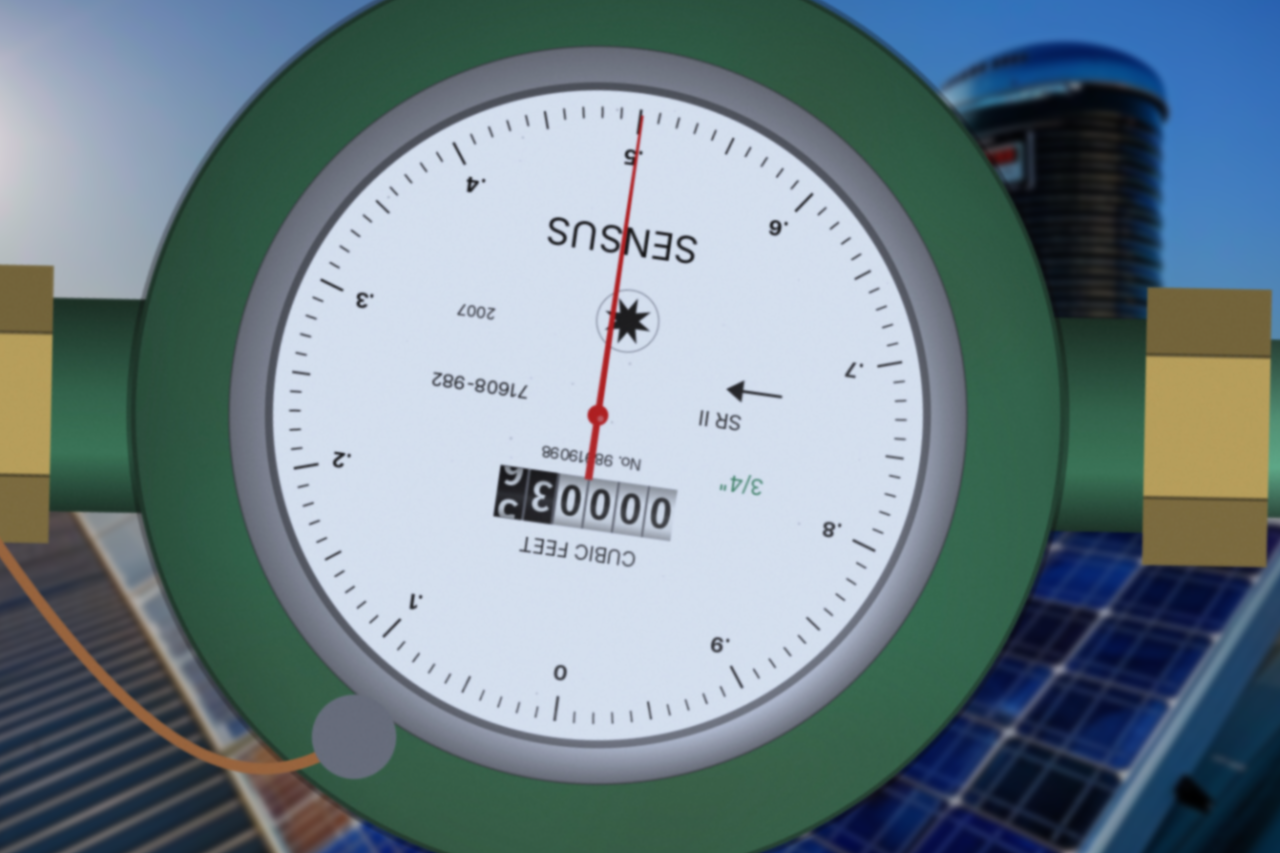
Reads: 35.50,ft³
